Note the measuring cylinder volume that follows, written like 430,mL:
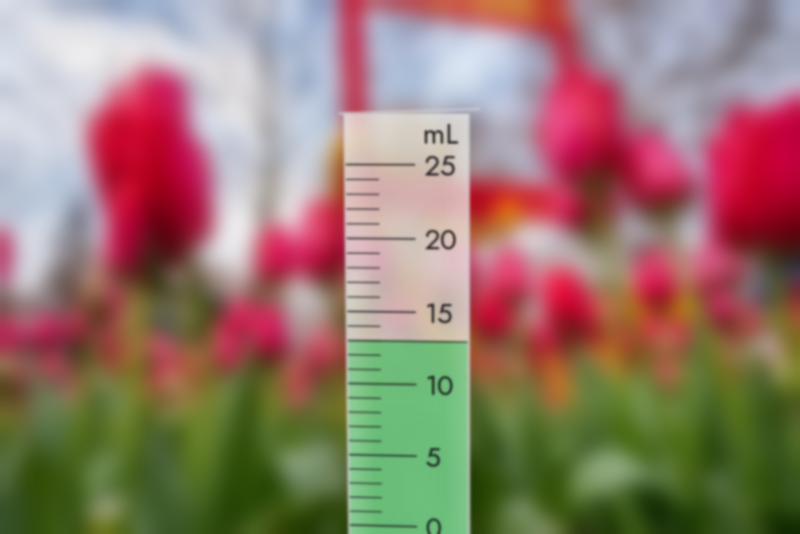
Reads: 13,mL
